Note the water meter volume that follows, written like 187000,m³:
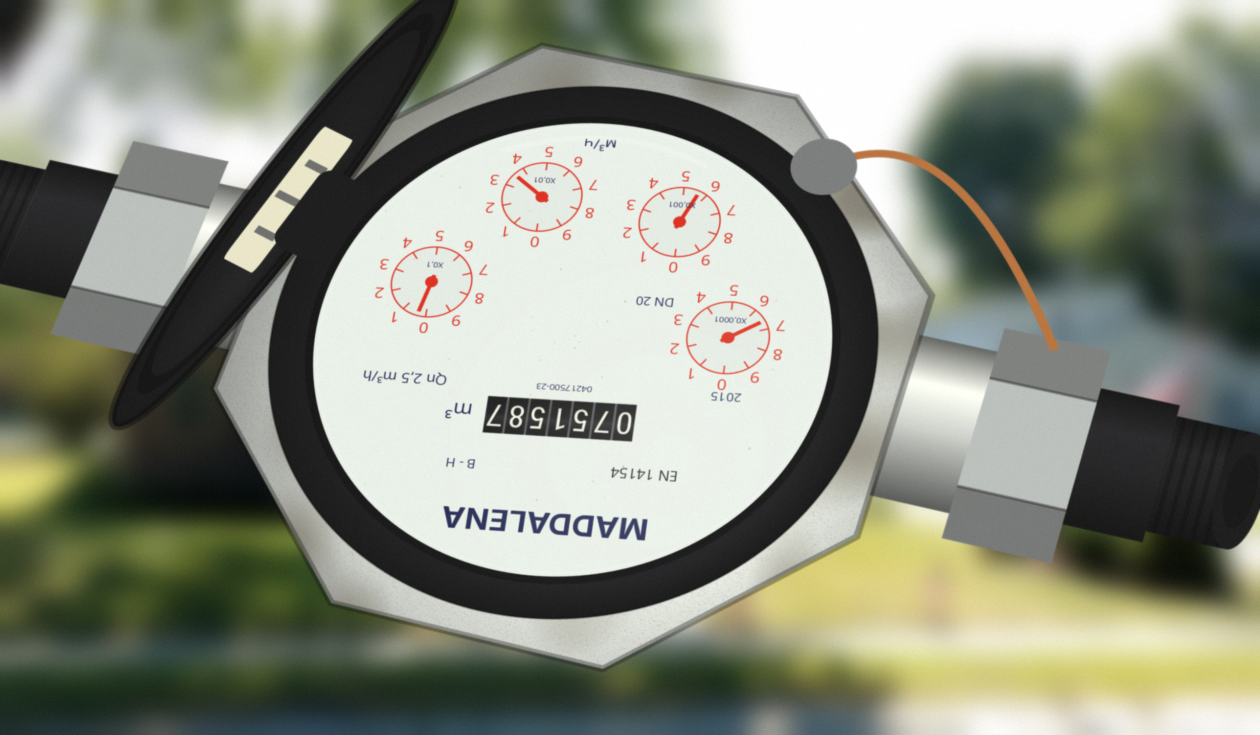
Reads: 751587.0356,m³
